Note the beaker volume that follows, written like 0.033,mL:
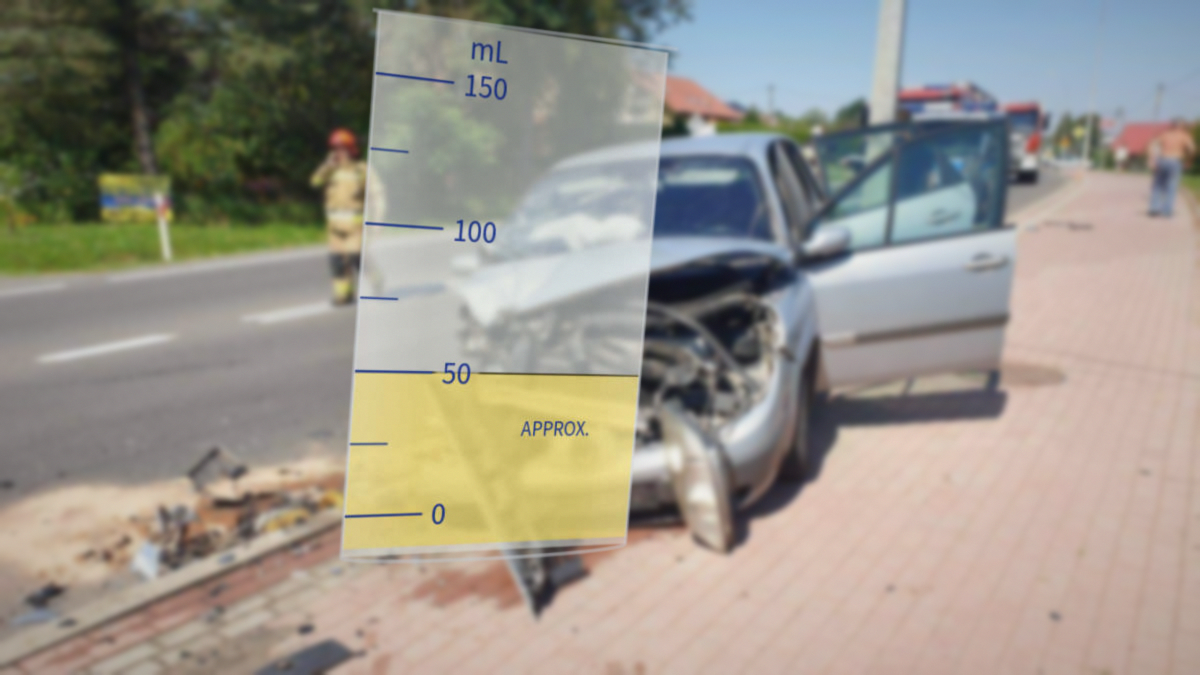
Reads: 50,mL
